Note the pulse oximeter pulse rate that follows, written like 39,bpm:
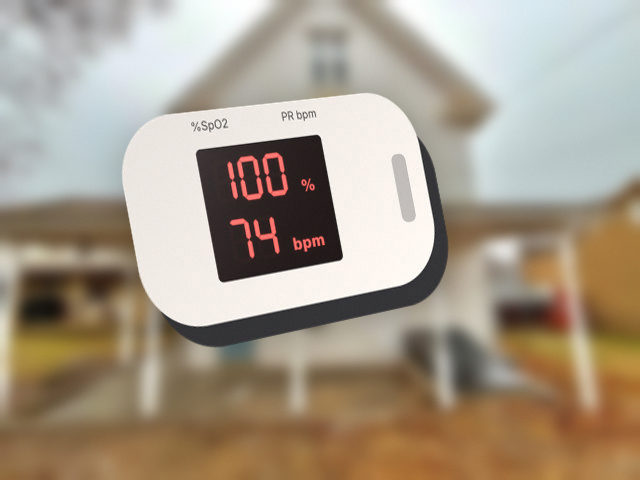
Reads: 74,bpm
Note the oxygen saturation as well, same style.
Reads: 100,%
